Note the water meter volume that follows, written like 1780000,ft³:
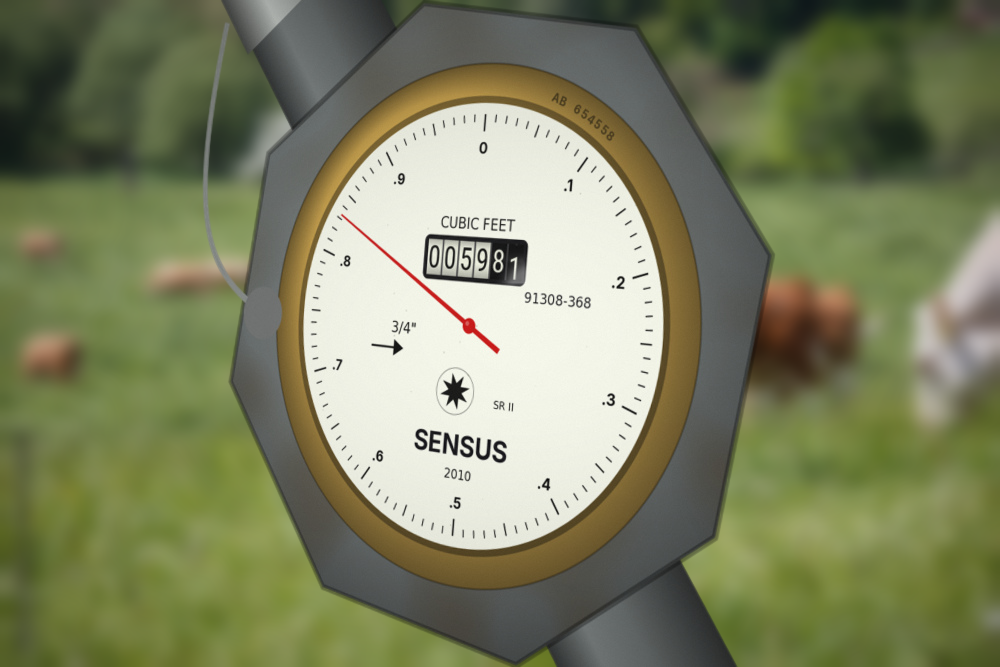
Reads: 5980.83,ft³
